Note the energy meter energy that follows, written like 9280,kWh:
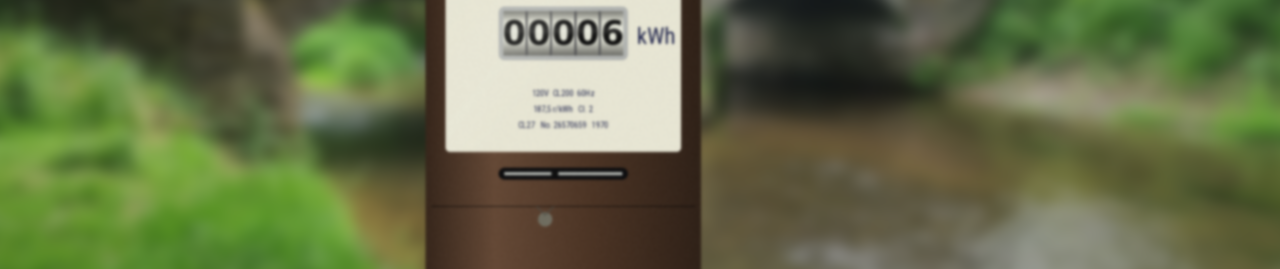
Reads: 6,kWh
